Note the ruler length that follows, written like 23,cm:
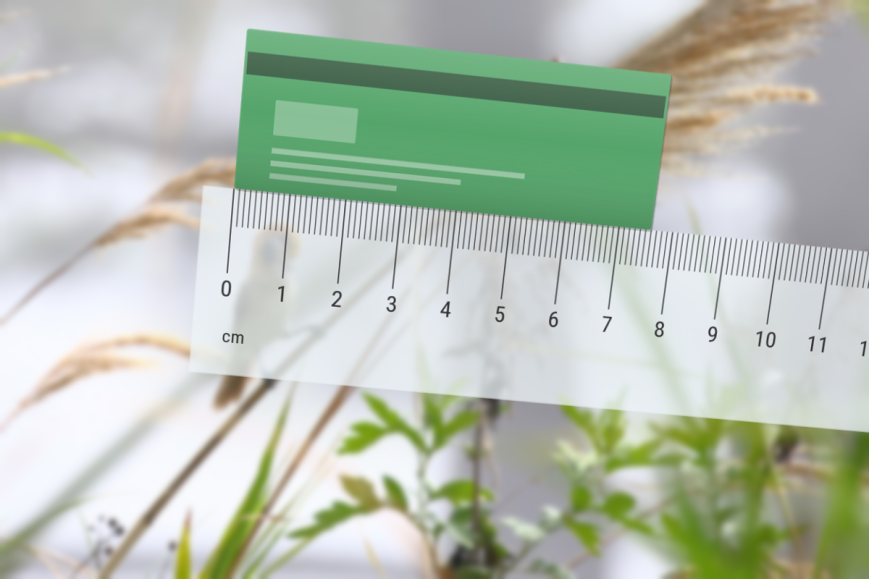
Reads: 7.6,cm
